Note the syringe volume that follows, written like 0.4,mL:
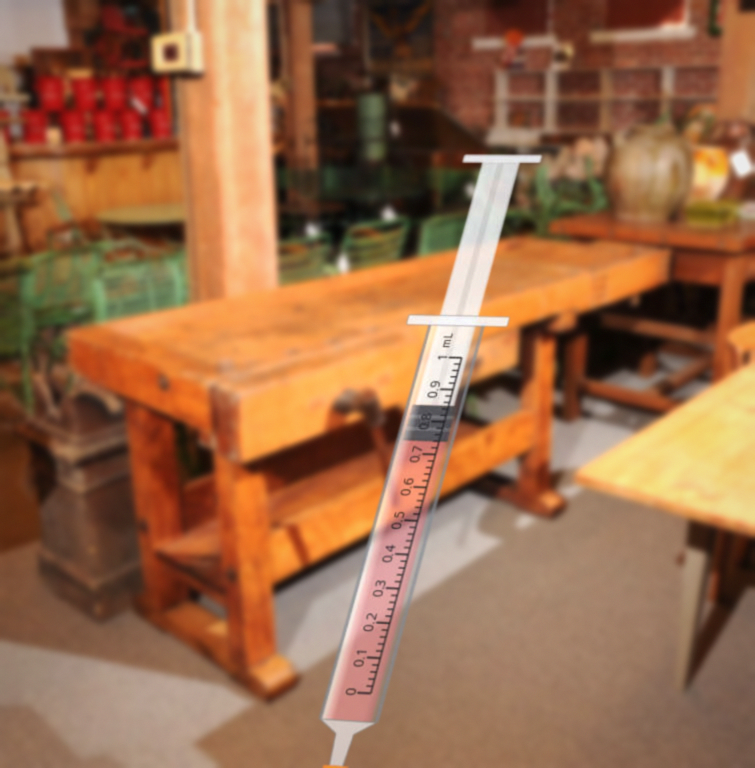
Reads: 0.74,mL
